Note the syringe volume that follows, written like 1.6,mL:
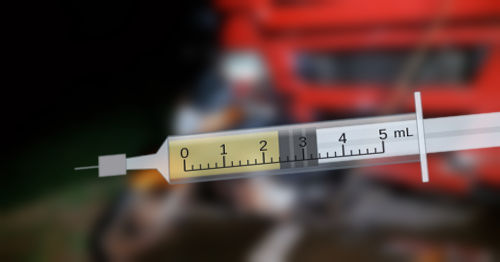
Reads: 2.4,mL
